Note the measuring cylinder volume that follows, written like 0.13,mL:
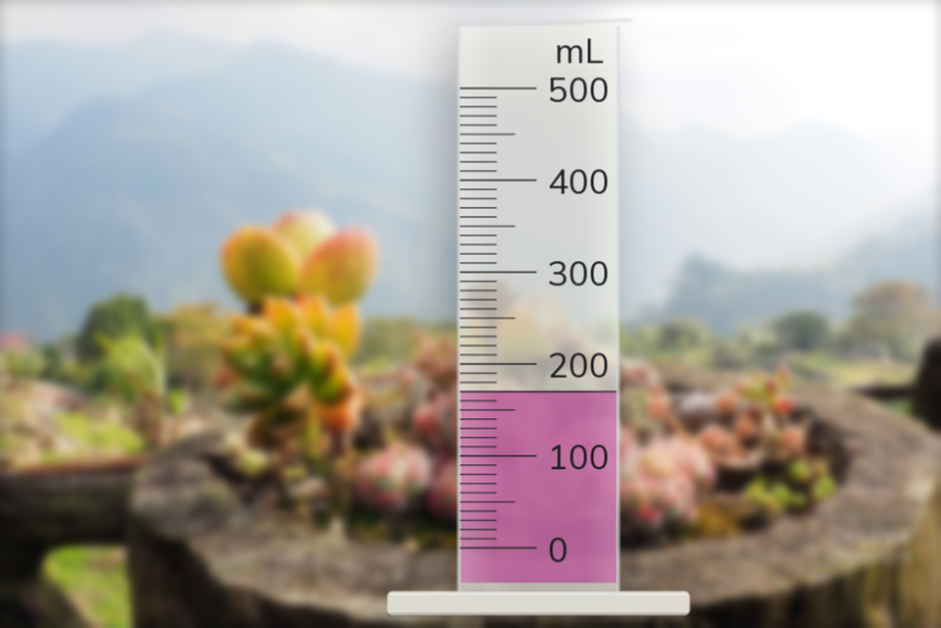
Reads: 170,mL
